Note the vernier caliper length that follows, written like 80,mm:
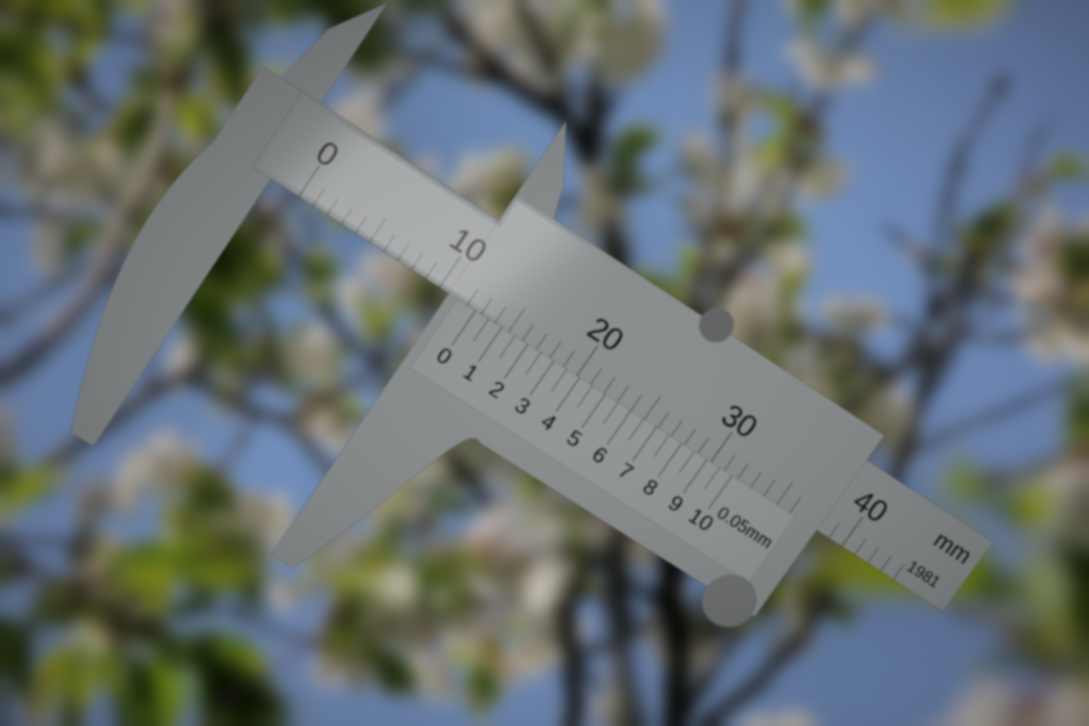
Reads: 12.6,mm
